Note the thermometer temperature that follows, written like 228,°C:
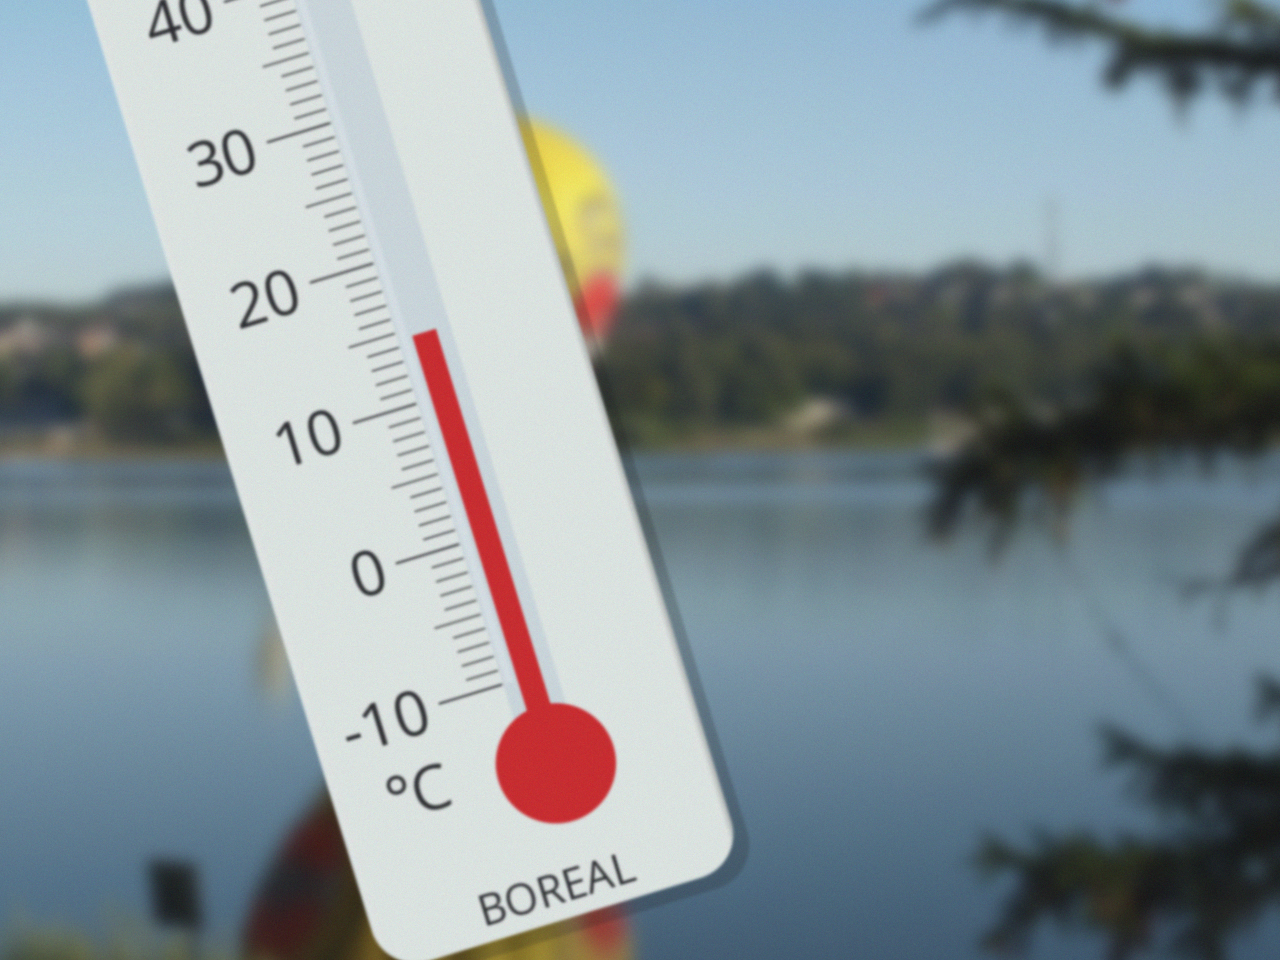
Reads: 14.5,°C
